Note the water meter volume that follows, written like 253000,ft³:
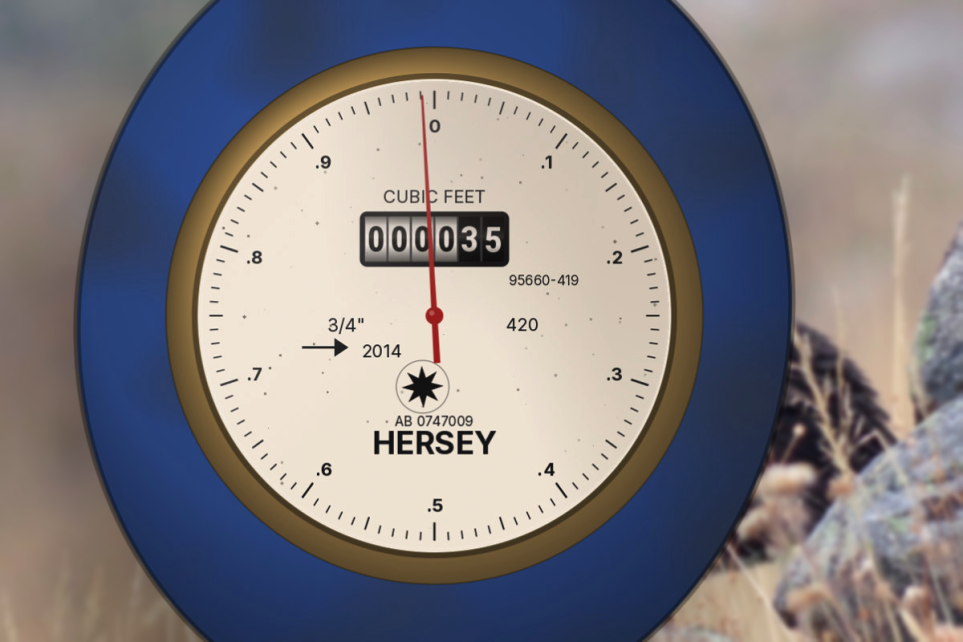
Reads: 34.99,ft³
